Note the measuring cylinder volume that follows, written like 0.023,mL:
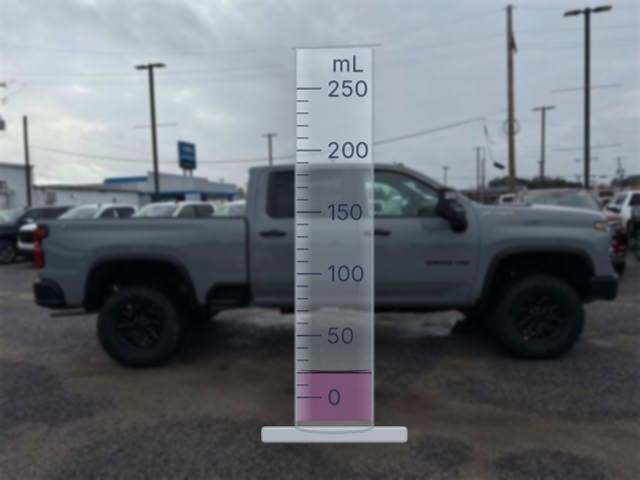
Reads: 20,mL
